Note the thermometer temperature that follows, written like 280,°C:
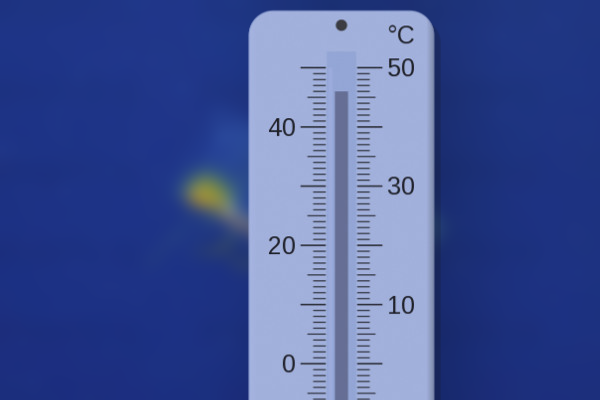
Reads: 46,°C
